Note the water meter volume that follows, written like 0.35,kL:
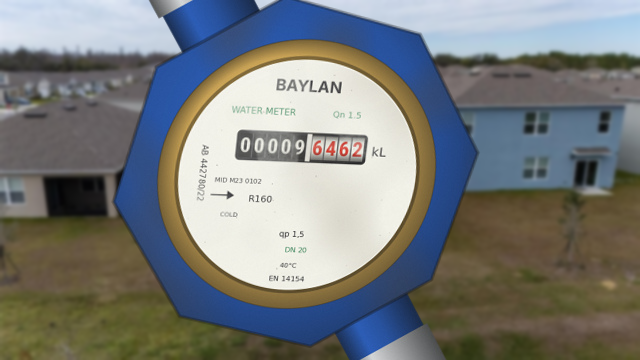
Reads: 9.6462,kL
